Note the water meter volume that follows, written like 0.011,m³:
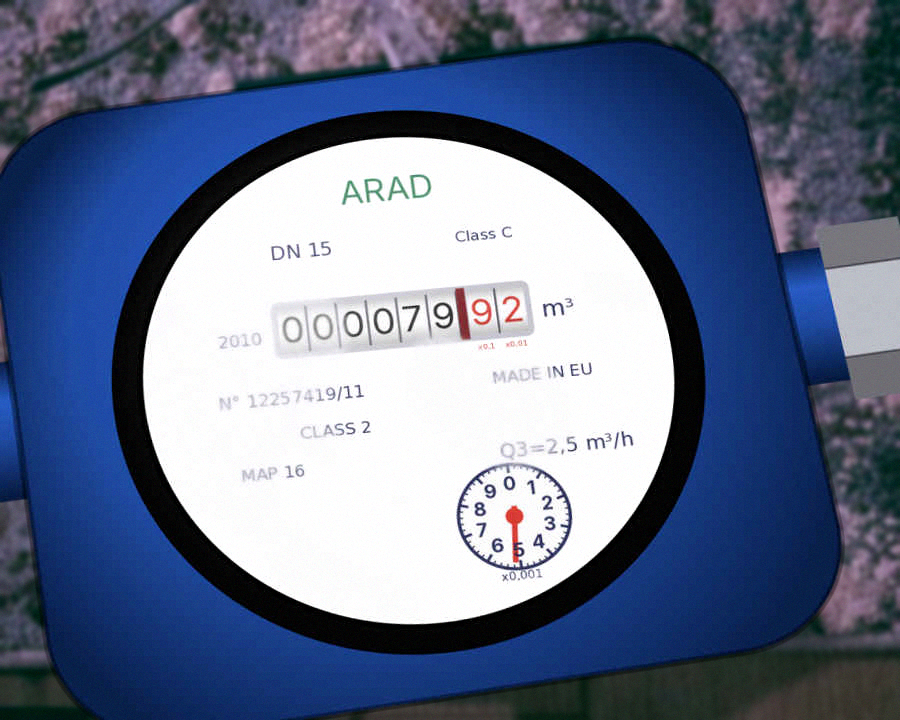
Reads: 79.925,m³
